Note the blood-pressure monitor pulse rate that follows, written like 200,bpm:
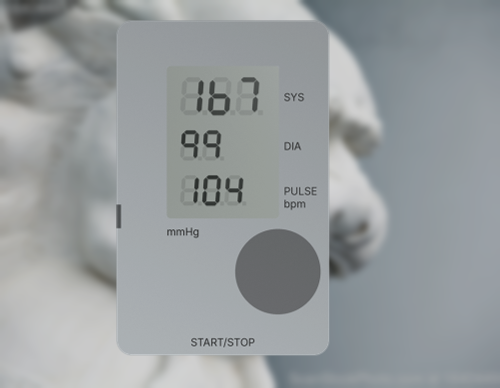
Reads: 104,bpm
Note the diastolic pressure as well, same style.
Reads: 99,mmHg
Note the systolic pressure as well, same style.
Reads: 167,mmHg
